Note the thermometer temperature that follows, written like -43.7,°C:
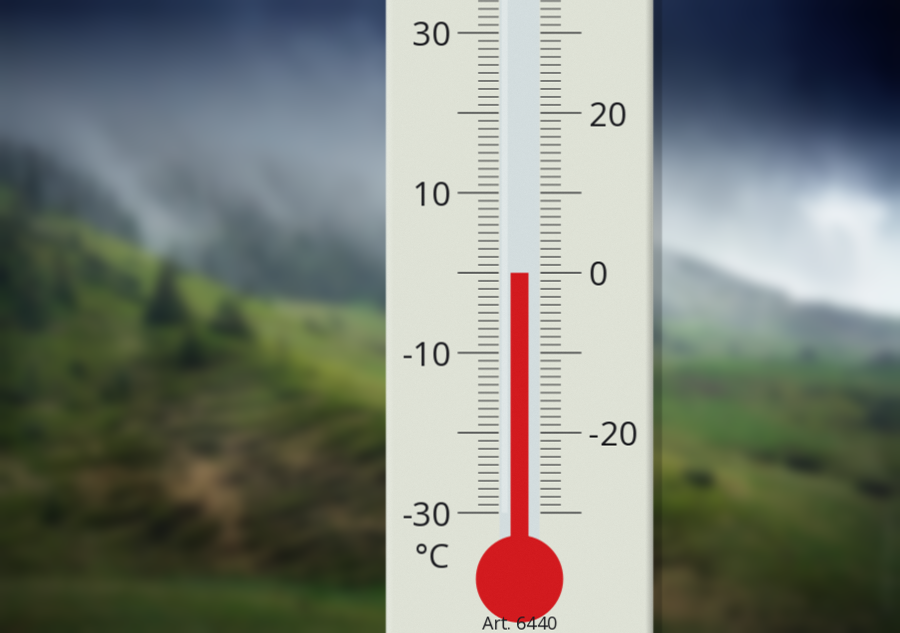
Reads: 0,°C
